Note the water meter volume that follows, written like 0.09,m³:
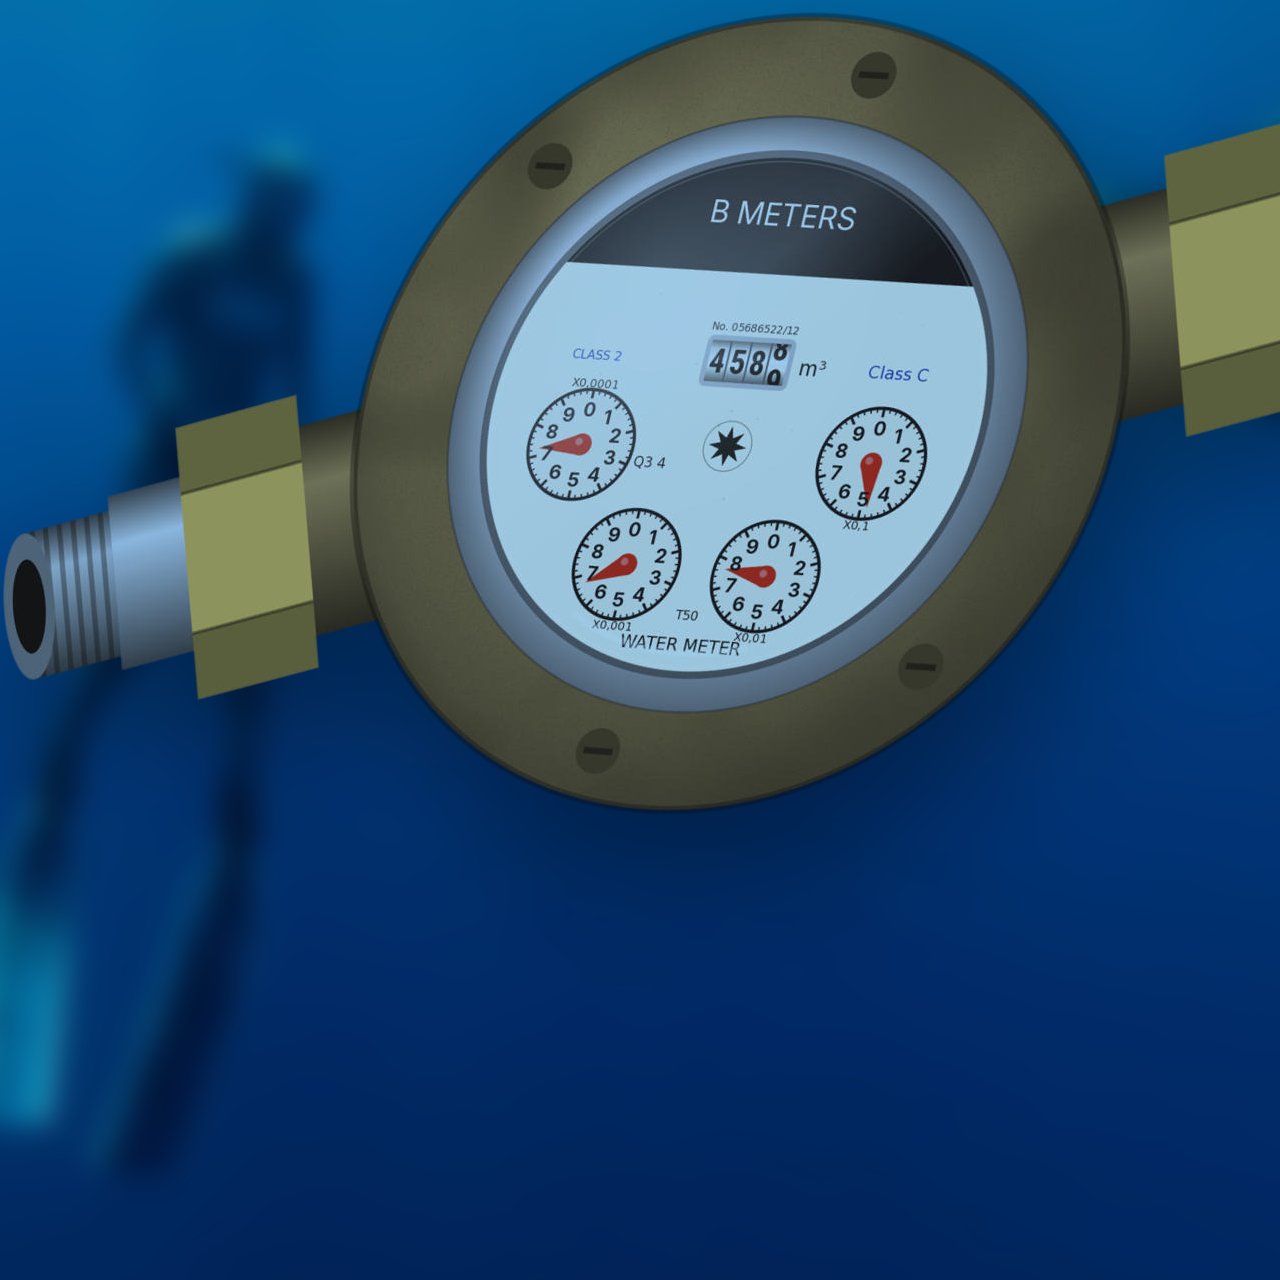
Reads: 4588.4767,m³
